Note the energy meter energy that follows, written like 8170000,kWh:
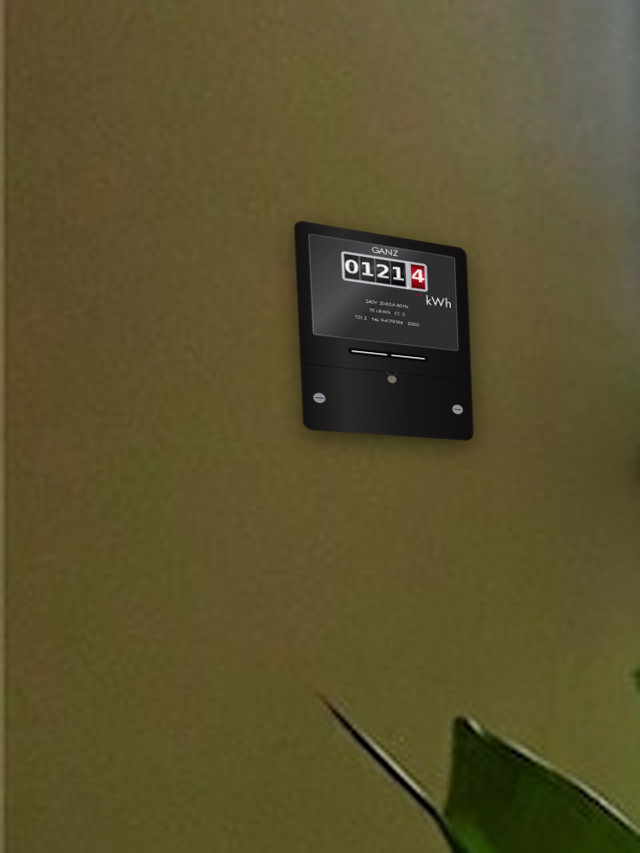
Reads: 121.4,kWh
